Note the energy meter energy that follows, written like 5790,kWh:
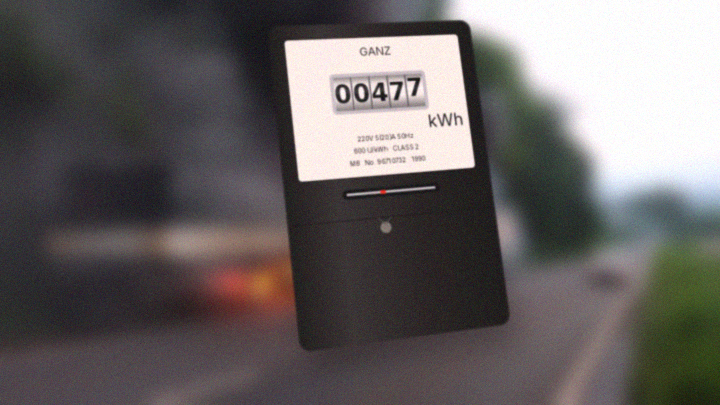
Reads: 477,kWh
